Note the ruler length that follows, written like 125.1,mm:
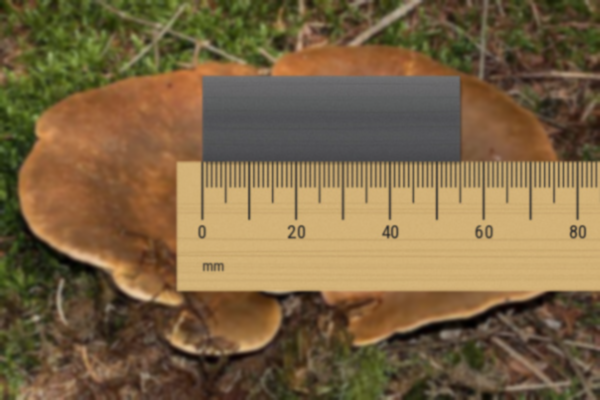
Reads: 55,mm
